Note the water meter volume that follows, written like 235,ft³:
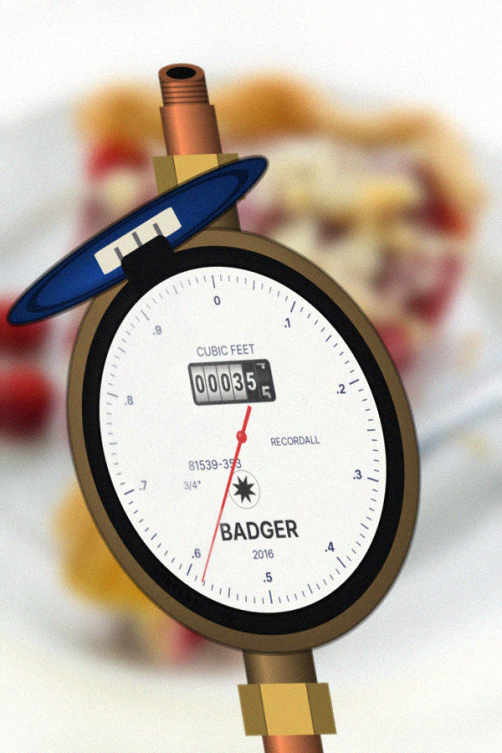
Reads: 354.58,ft³
